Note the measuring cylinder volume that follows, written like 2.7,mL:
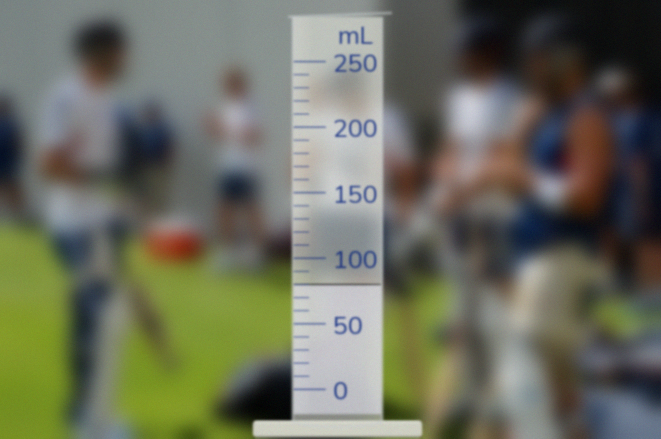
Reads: 80,mL
